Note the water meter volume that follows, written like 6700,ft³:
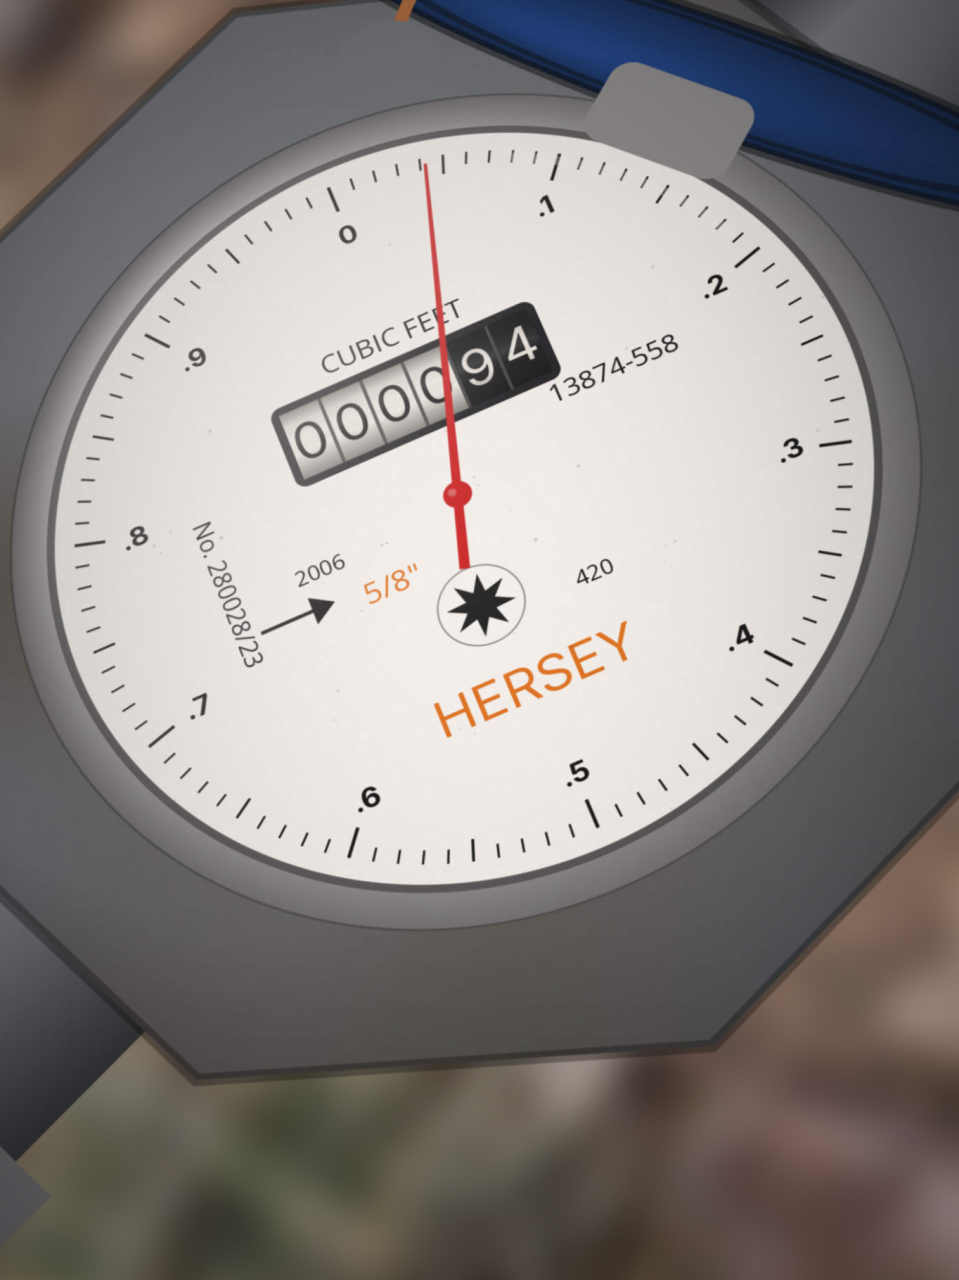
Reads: 94.04,ft³
